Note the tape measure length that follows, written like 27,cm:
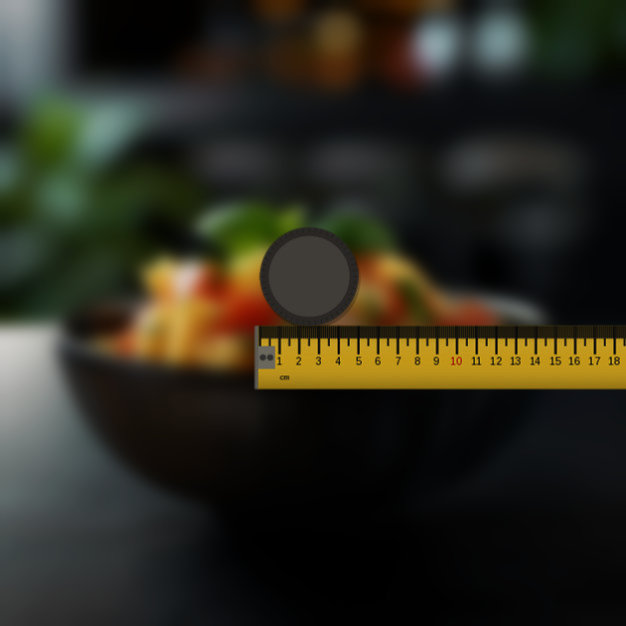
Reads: 5,cm
